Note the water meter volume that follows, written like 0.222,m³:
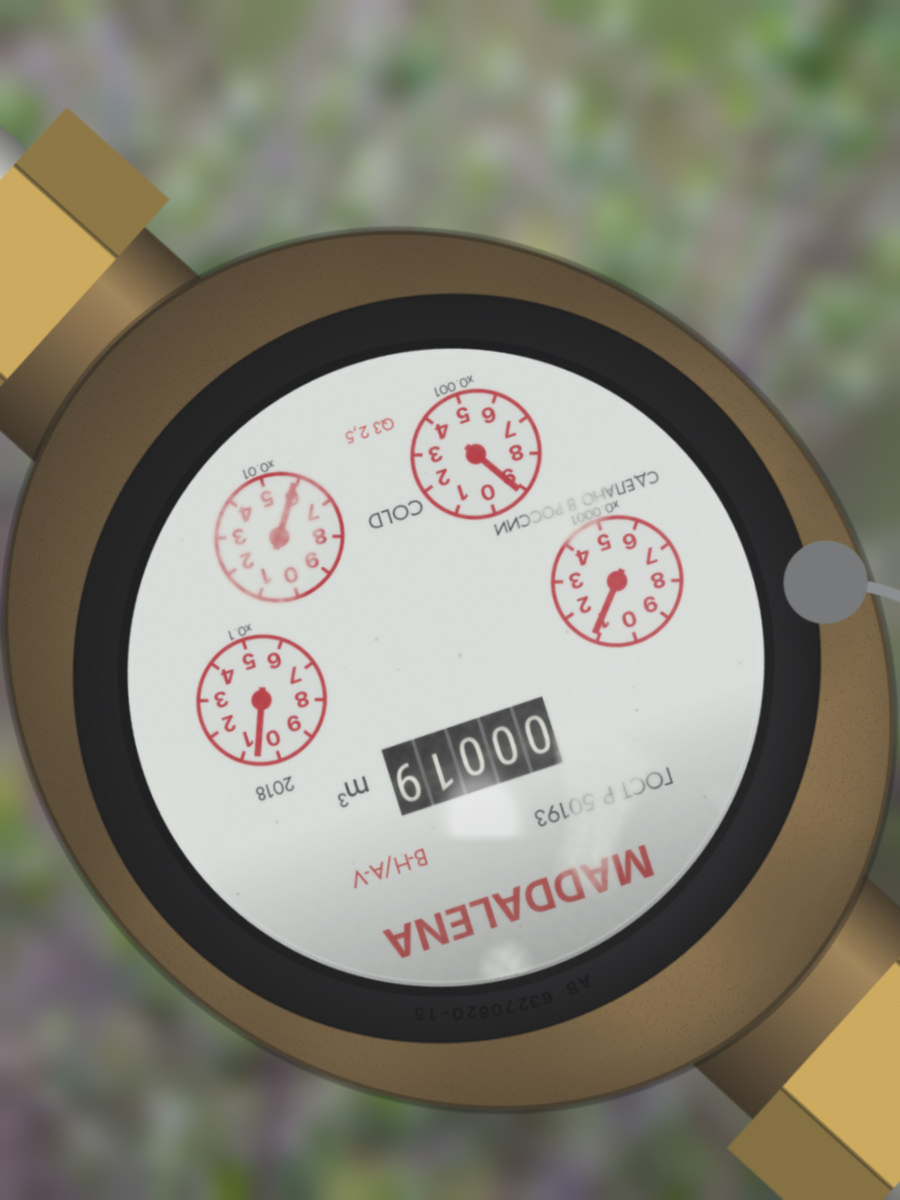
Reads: 19.0591,m³
